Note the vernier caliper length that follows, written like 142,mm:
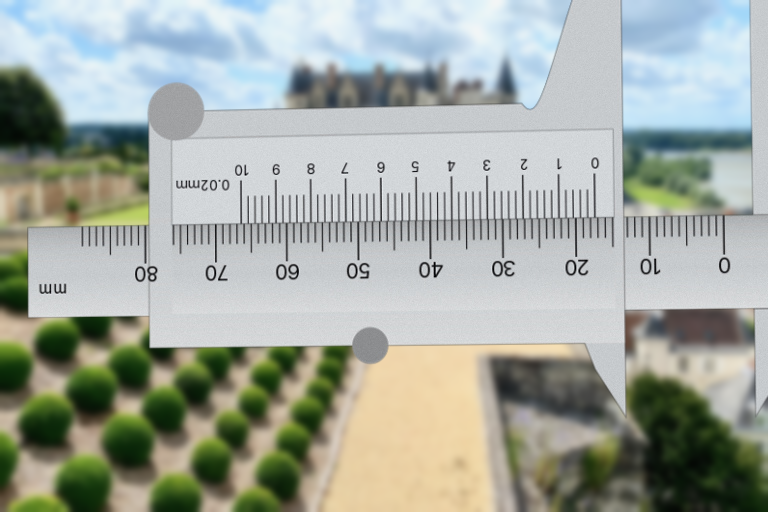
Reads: 17.4,mm
